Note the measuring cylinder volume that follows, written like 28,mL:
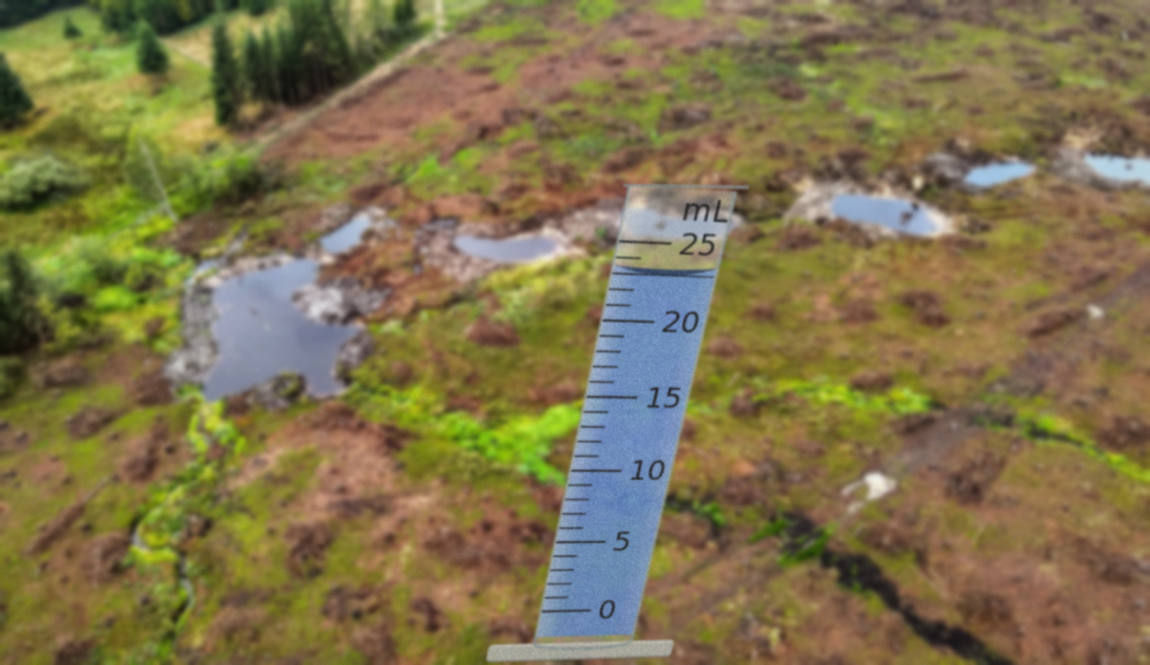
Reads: 23,mL
